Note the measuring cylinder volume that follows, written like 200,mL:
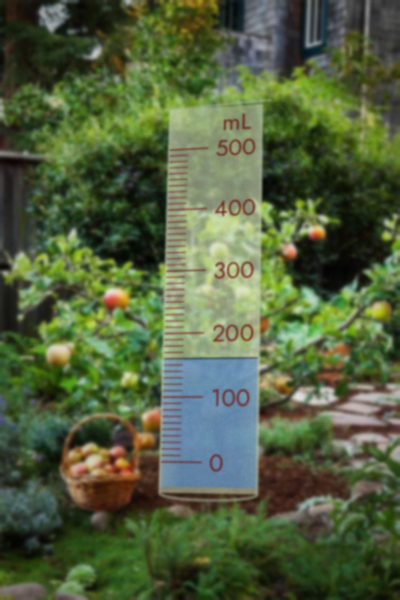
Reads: 160,mL
